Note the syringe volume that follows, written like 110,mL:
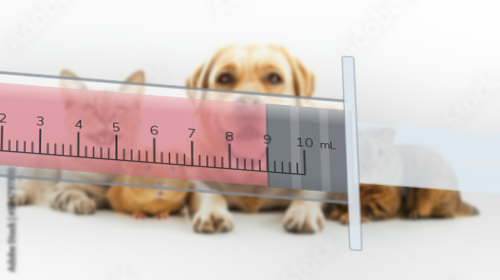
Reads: 9,mL
